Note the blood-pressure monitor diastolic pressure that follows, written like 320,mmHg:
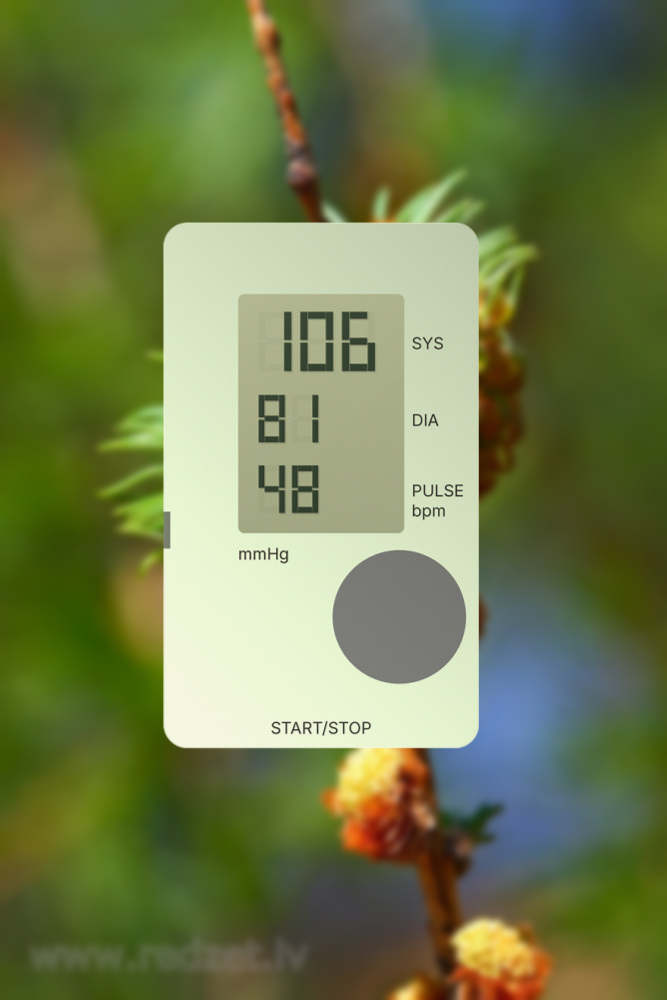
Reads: 81,mmHg
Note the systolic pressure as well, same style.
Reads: 106,mmHg
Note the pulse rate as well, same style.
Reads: 48,bpm
